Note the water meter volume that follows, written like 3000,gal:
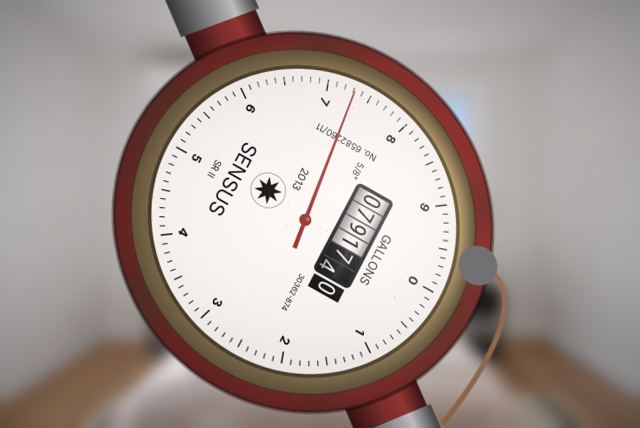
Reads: 791737.3,gal
